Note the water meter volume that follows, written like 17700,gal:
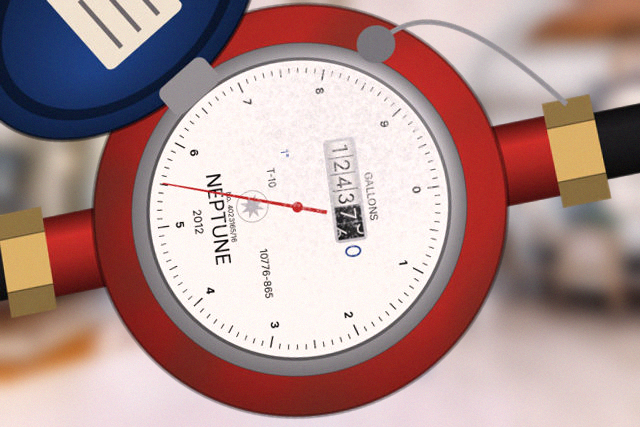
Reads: 1243755.5,gal
